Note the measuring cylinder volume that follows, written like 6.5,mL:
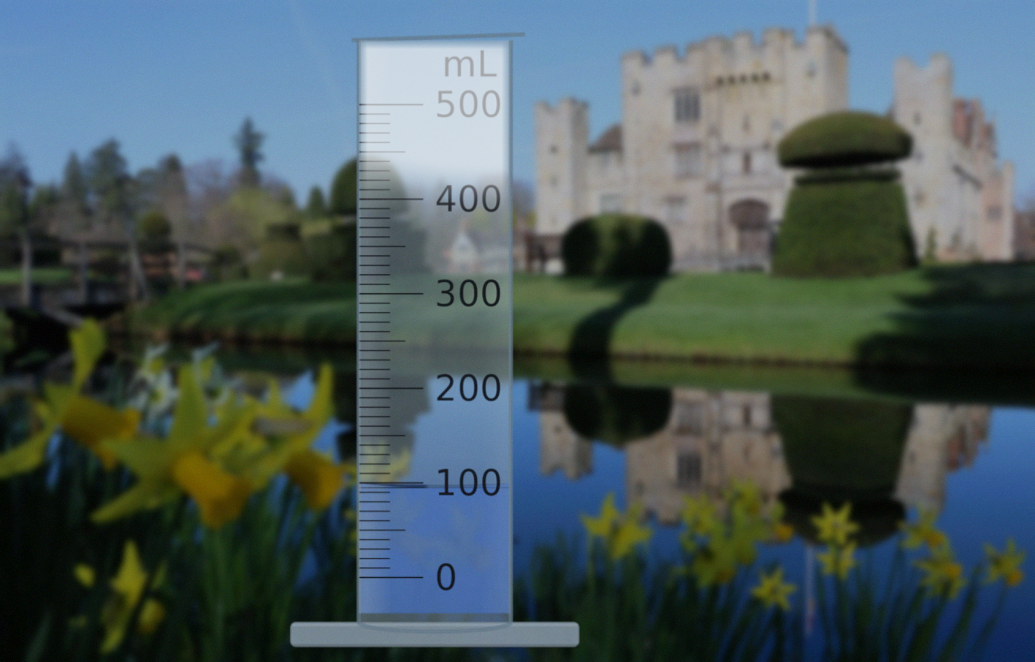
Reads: 95,mL
